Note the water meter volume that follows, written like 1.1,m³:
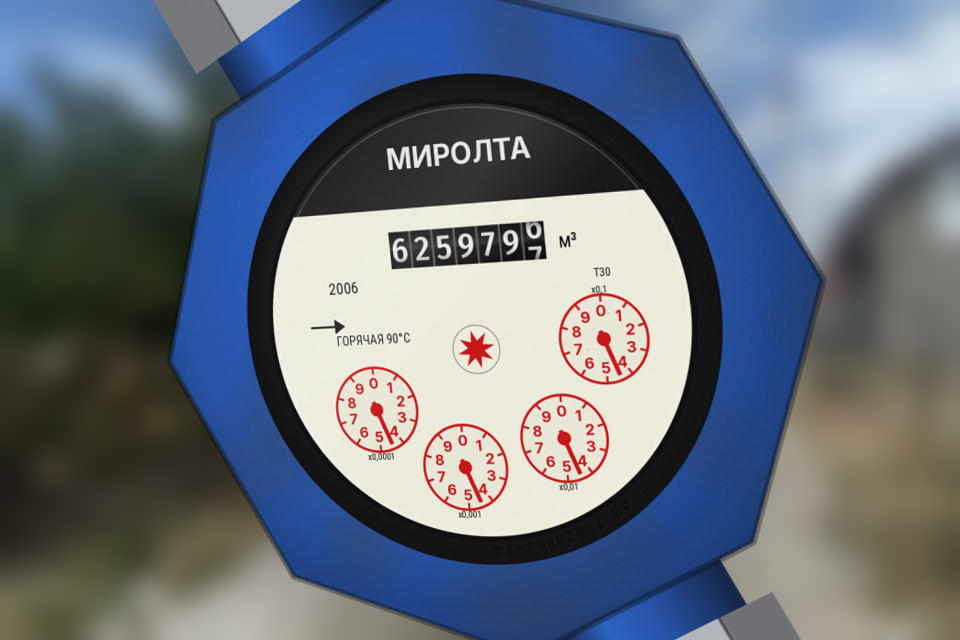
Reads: 6259796.4444,m³
